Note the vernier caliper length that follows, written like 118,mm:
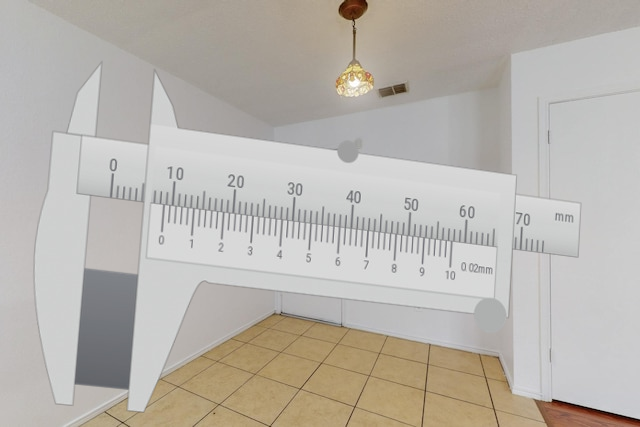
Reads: 8.6,mm
